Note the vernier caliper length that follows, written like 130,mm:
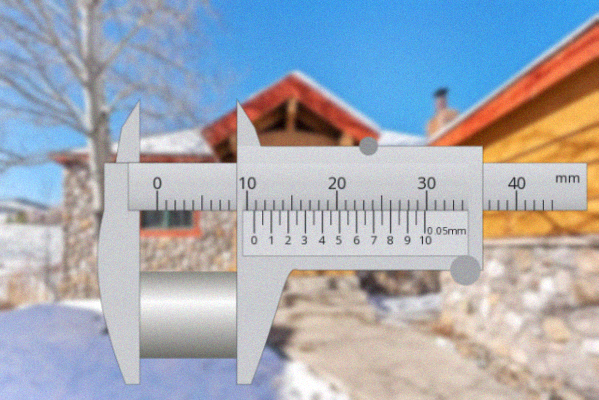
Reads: 10.8,mm
